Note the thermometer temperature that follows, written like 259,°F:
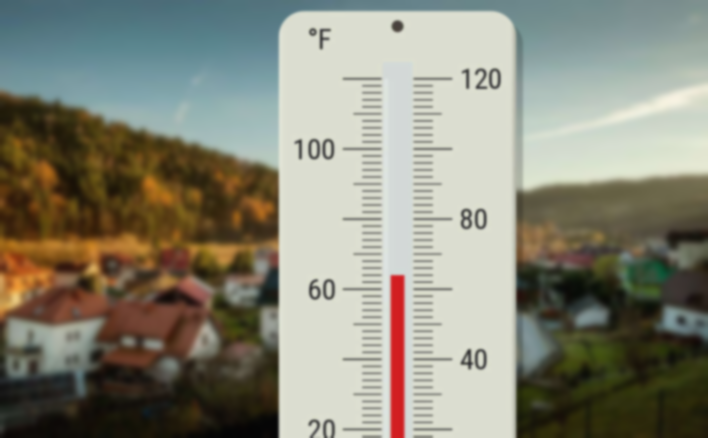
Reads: 64,°F
